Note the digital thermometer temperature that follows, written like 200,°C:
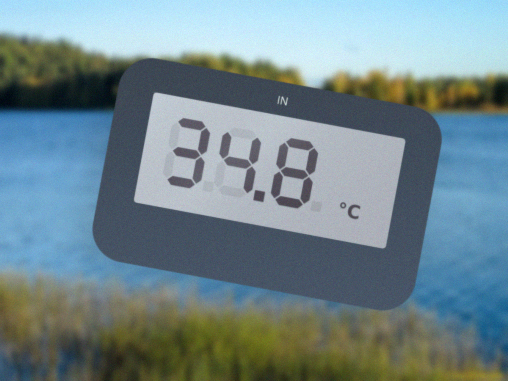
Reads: 34.8,°C
